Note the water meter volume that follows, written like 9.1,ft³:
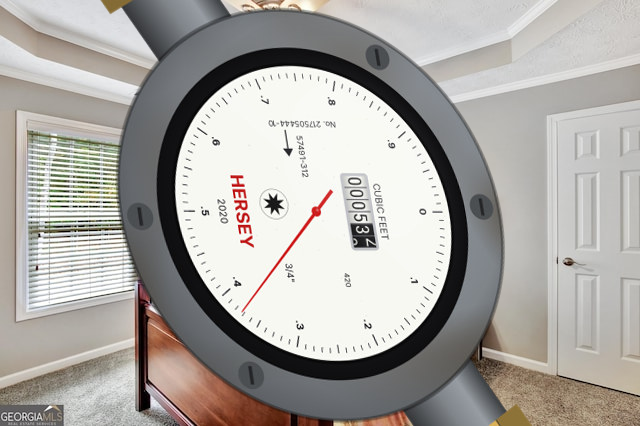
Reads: 532.37,ft³
